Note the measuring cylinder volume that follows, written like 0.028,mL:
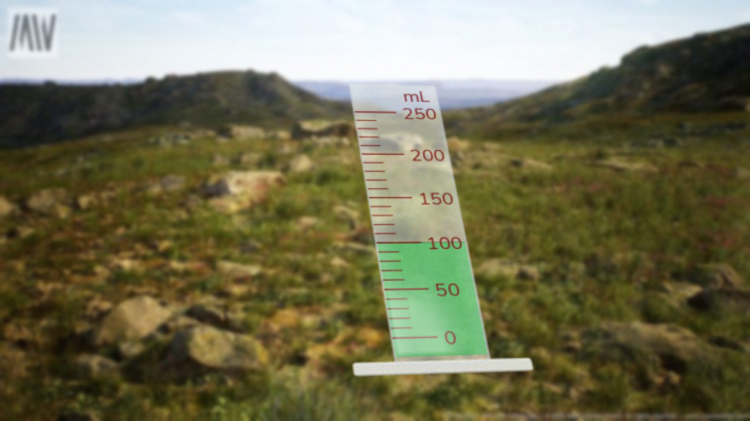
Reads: 100,mL
